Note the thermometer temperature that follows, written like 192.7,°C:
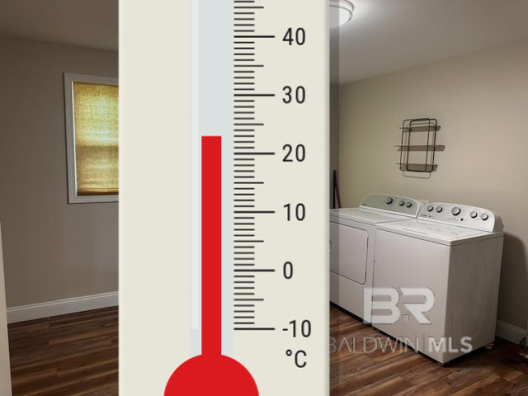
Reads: 23,°C
